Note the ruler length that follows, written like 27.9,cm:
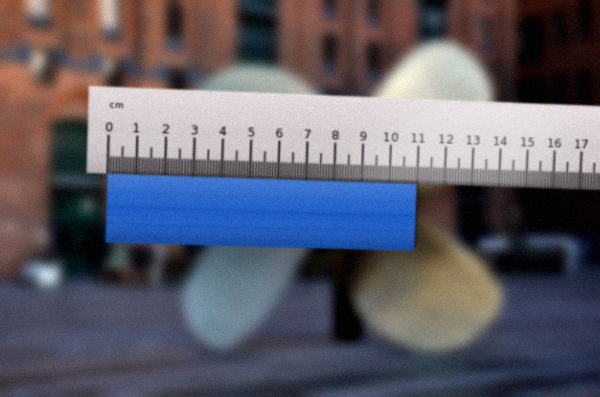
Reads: 11,cm
